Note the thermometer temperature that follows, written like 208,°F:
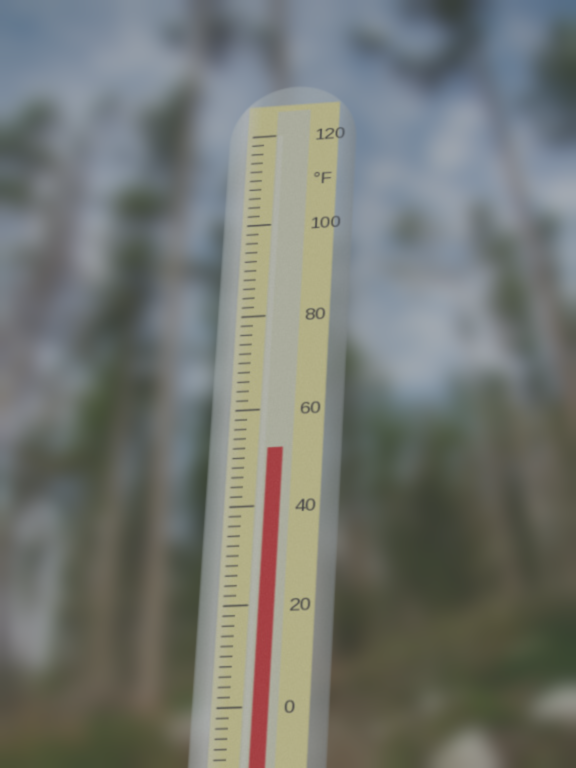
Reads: 52,°F
